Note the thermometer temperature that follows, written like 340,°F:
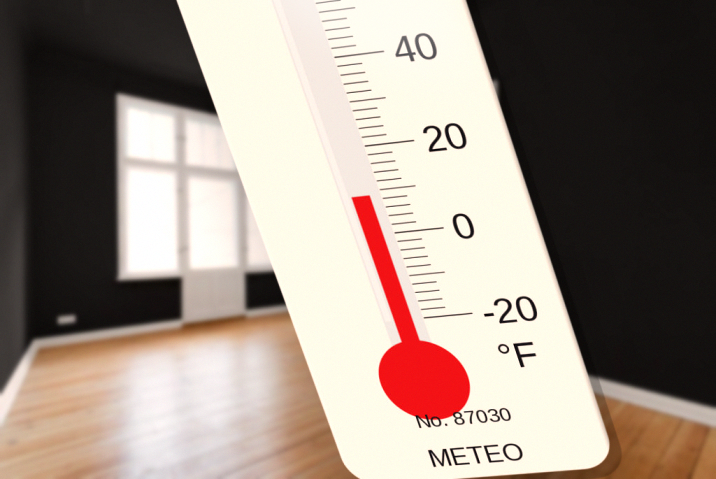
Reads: 9,°F
